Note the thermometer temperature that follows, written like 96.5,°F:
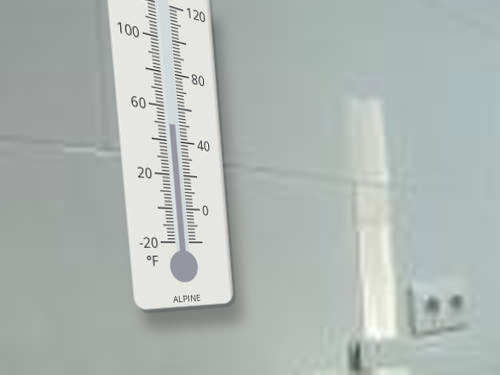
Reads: 50,°F
